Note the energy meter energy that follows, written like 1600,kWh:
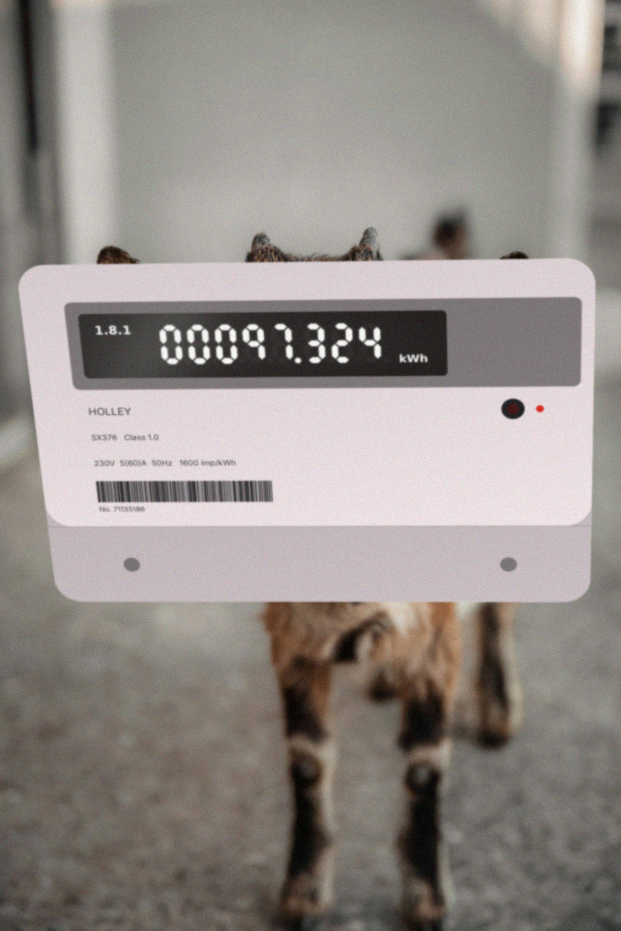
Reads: 97.324,kWh
